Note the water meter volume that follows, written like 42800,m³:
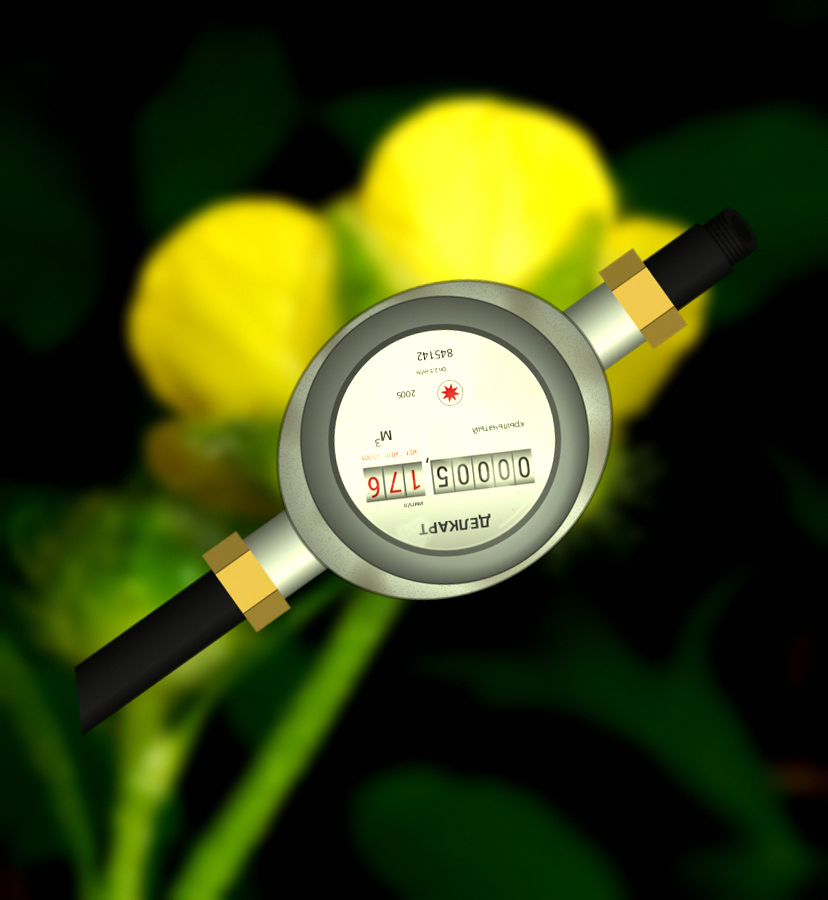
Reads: 5.176,m³
